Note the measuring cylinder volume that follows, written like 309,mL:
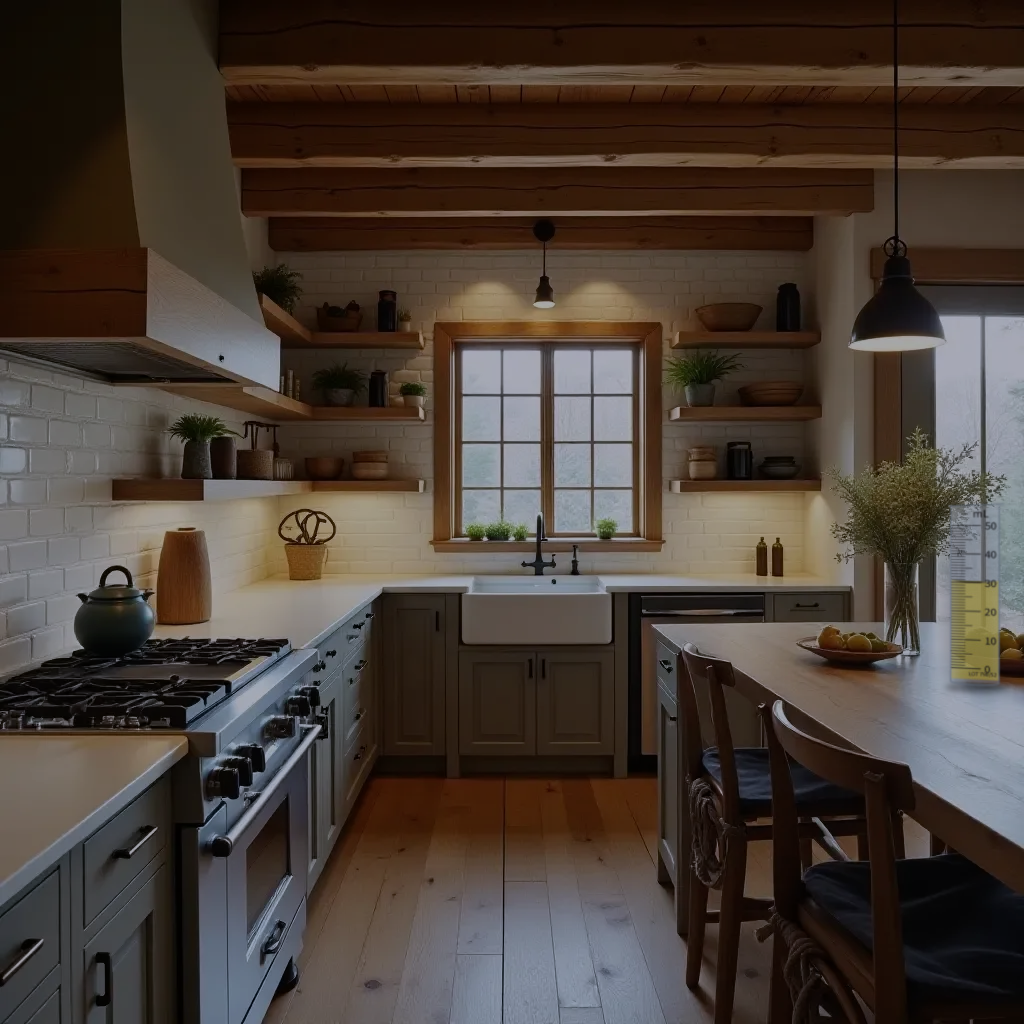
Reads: 30,mL
